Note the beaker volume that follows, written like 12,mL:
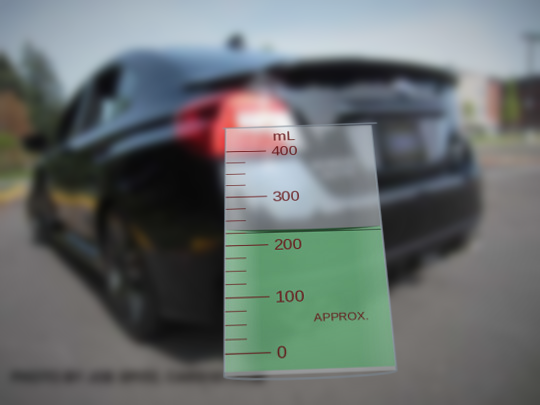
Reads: 225,mL
